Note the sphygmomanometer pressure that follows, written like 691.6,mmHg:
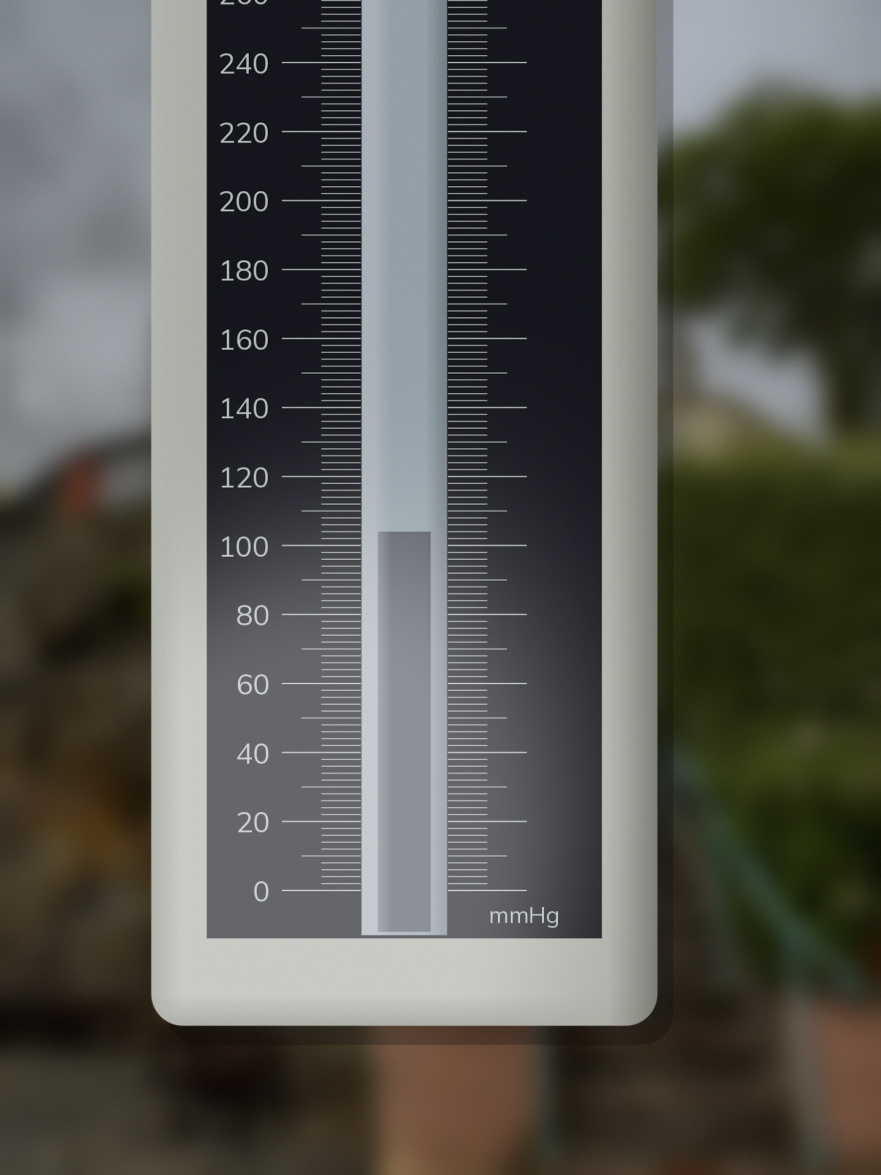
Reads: 104,mmHg
